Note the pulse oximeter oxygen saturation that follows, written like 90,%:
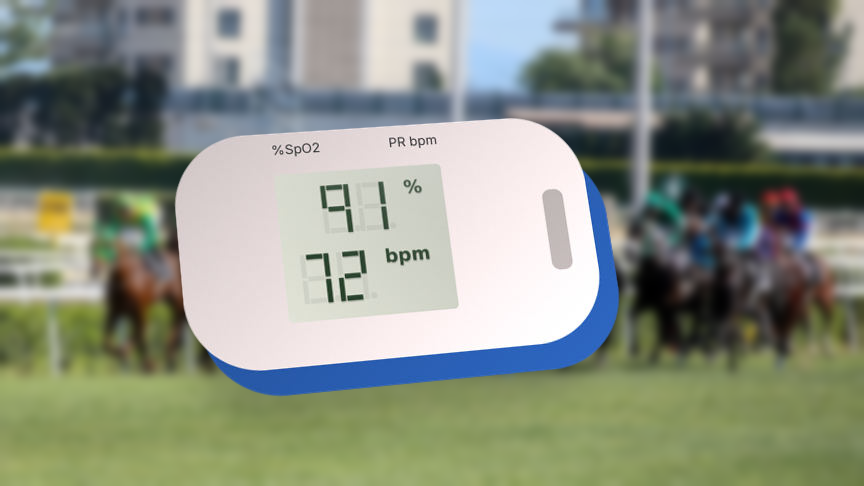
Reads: 91,%
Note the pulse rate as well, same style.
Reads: 72,bpm
